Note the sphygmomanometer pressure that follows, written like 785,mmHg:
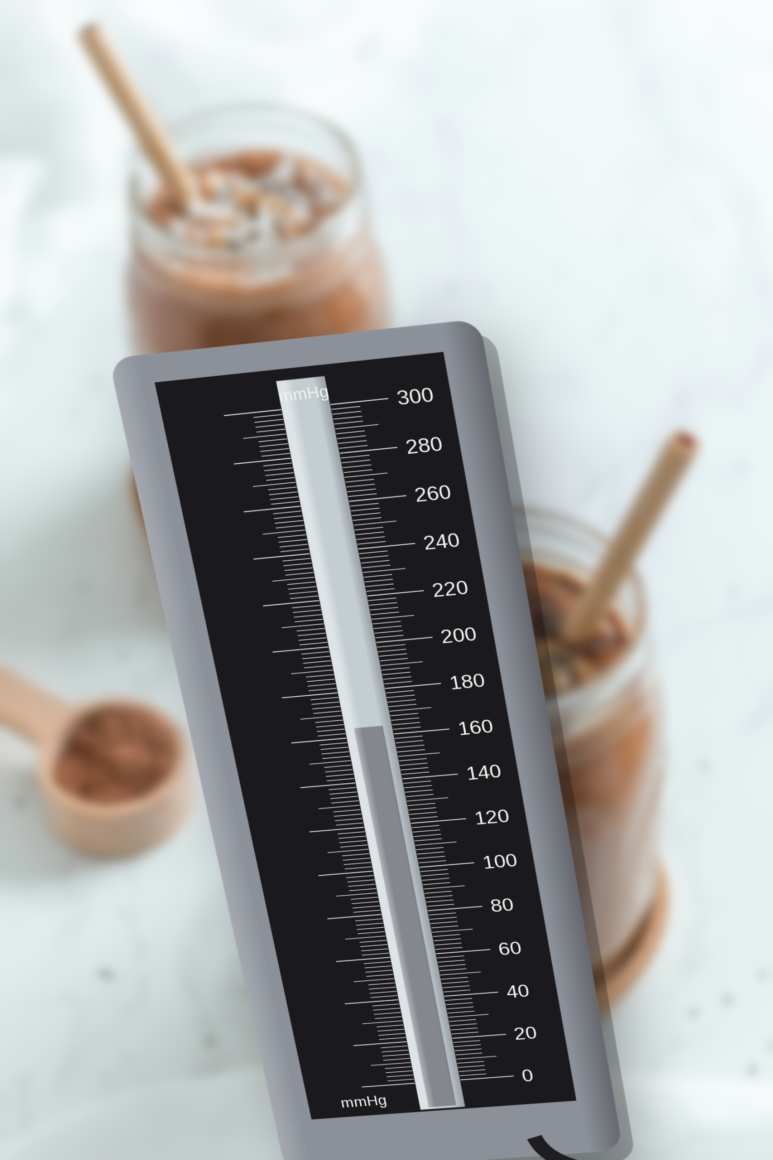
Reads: 164,mmHg
